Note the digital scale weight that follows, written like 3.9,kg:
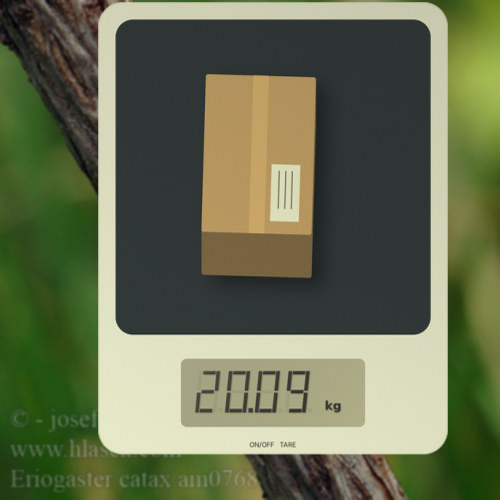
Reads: 20.09,kg
